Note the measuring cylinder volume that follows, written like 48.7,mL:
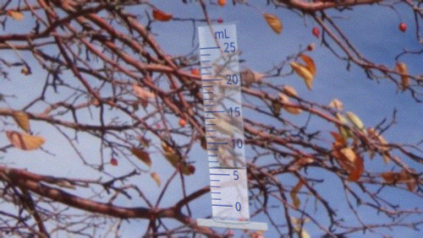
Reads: 6,mL
